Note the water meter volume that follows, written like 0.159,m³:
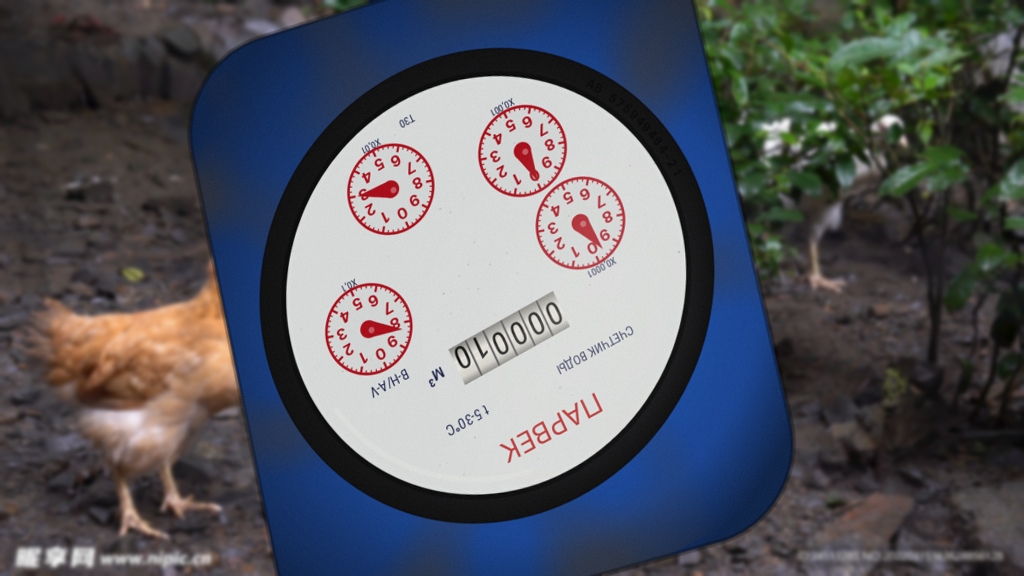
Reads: 9.8299,m³
